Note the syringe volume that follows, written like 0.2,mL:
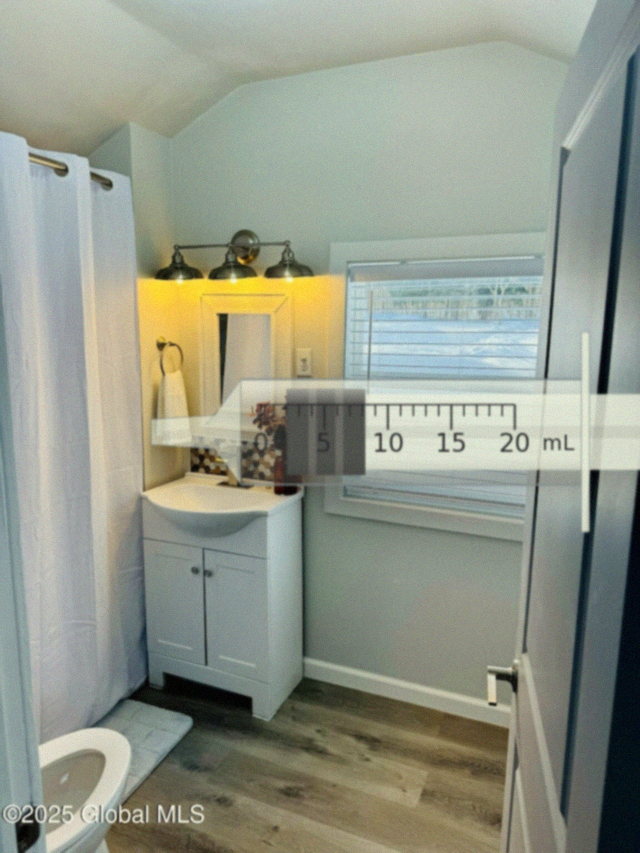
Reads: 2,mL
